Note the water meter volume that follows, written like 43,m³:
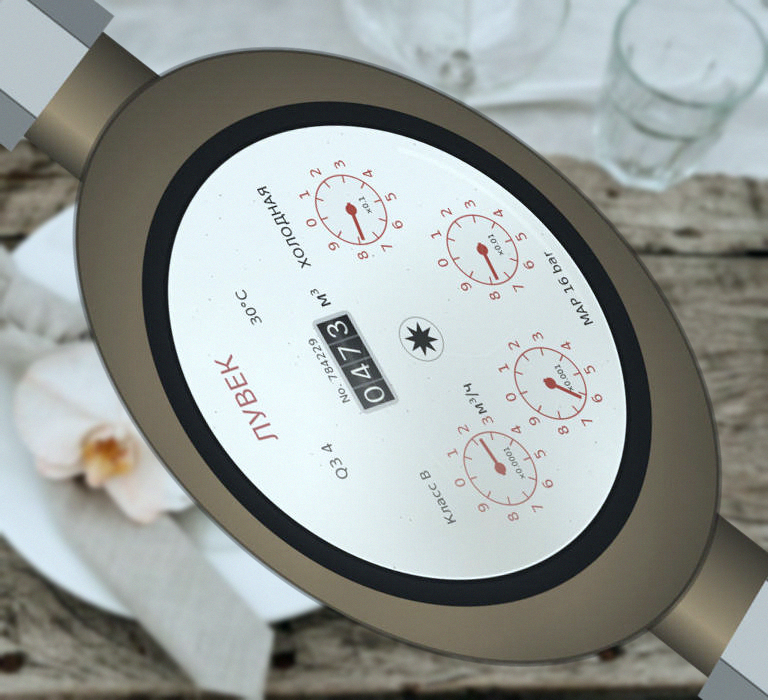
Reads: 473.7762,m³
